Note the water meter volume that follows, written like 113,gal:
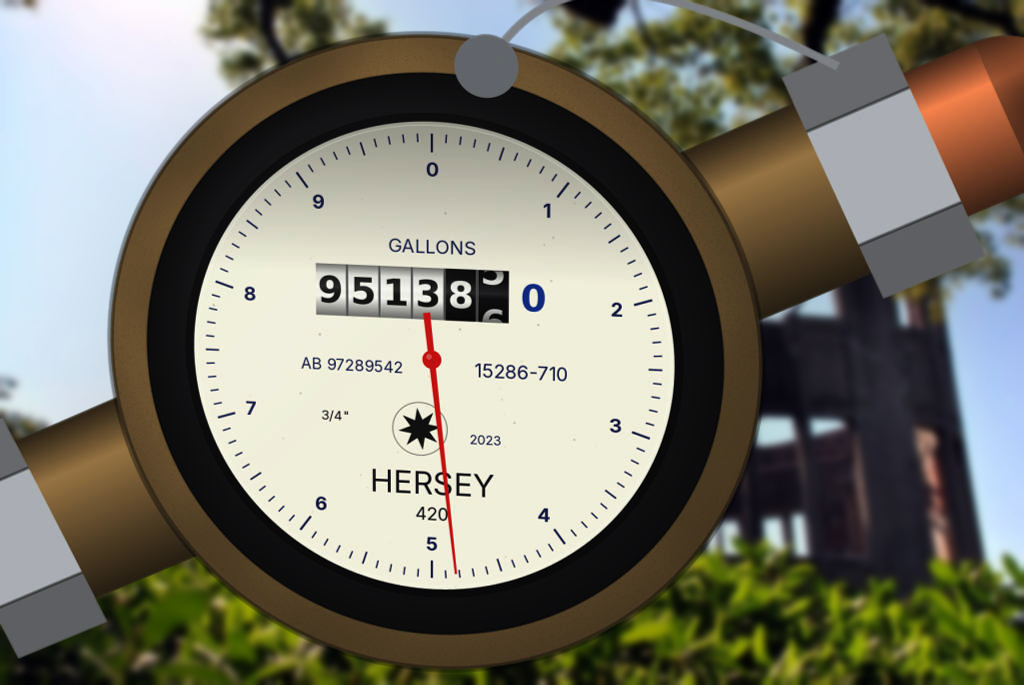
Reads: 9513854.8,gal
